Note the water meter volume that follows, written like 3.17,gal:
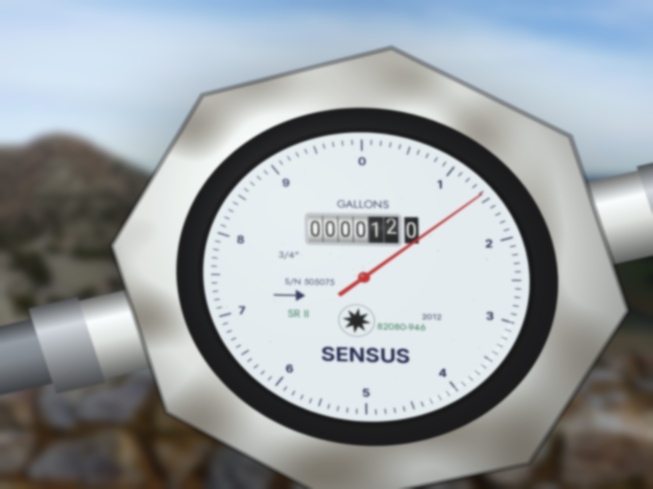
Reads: 121.4,gal
